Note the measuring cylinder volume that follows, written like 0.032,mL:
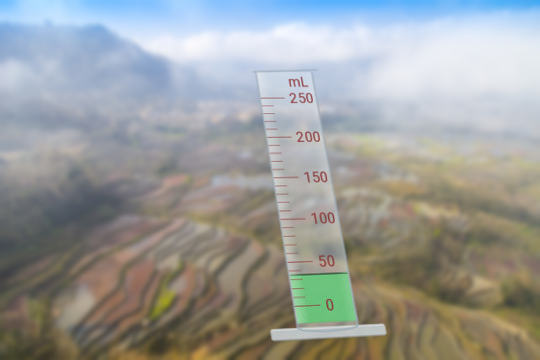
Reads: 35,mL
